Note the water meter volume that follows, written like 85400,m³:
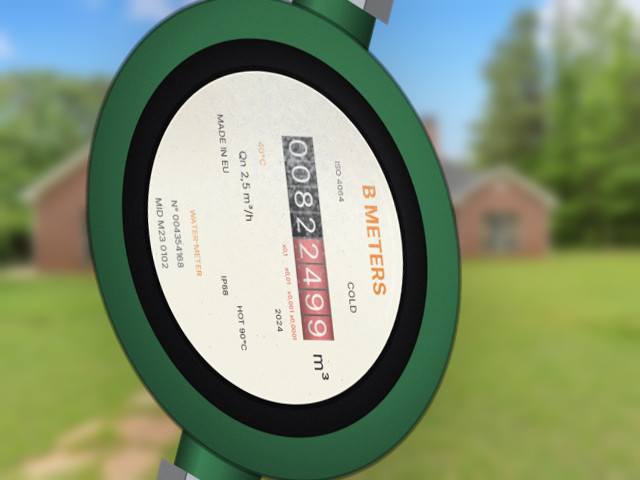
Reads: 82.2499,m³
